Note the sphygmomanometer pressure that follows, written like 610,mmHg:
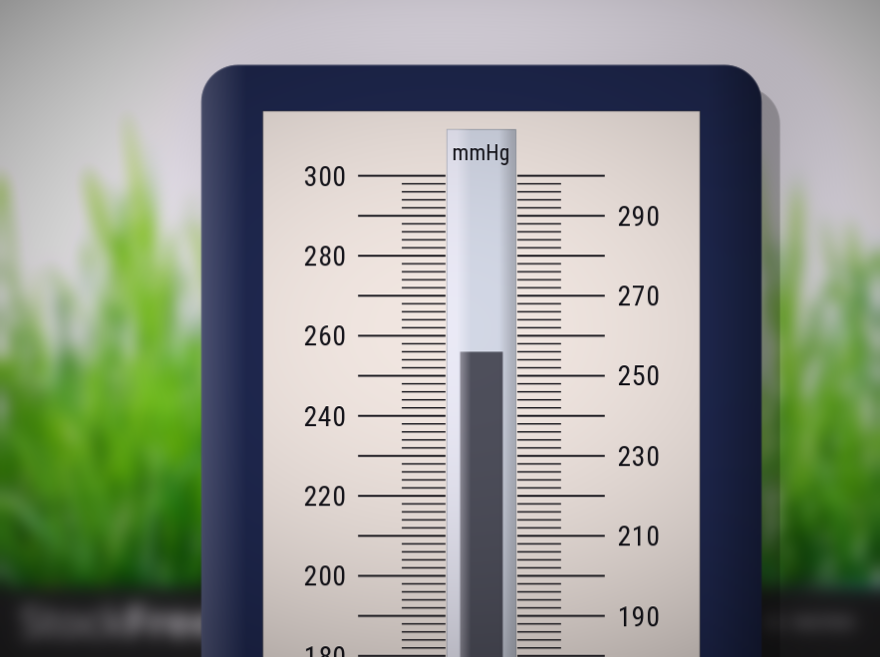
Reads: 256,mmHg
